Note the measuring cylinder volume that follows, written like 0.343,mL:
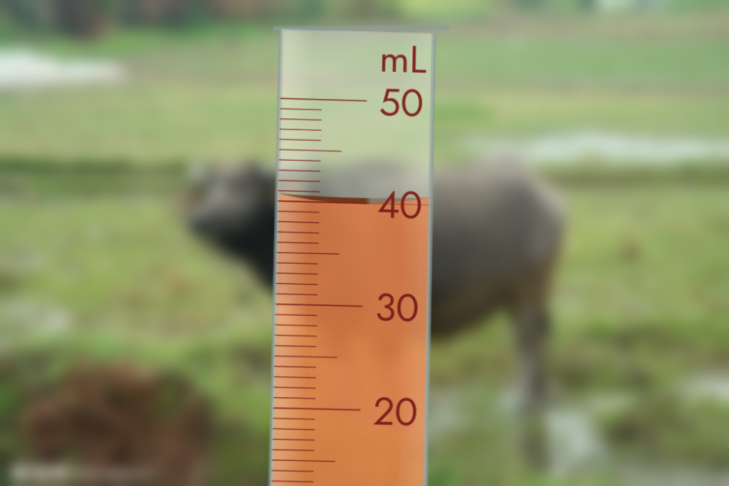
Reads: 40,mL
